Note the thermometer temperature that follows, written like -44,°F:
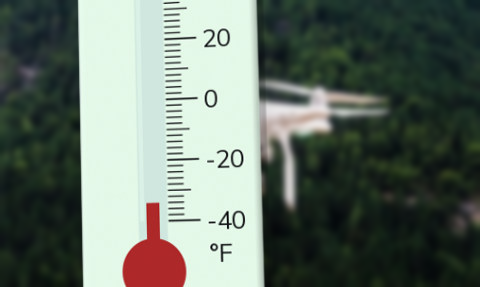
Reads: -34,°F
